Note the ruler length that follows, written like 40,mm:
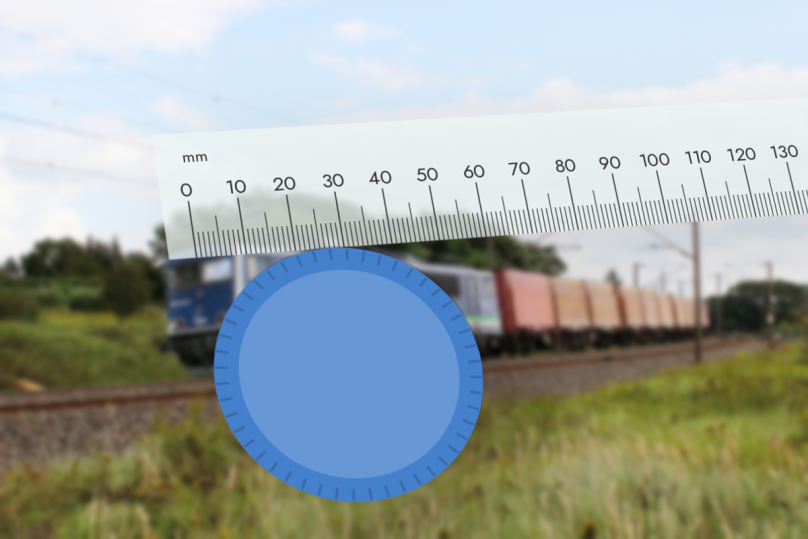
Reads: 54,mm
